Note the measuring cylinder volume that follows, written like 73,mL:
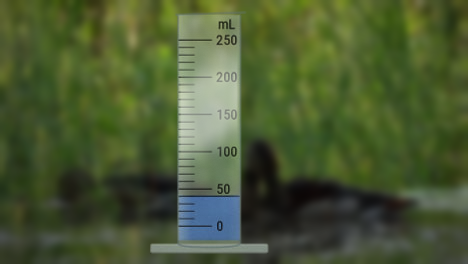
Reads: 40,mL
